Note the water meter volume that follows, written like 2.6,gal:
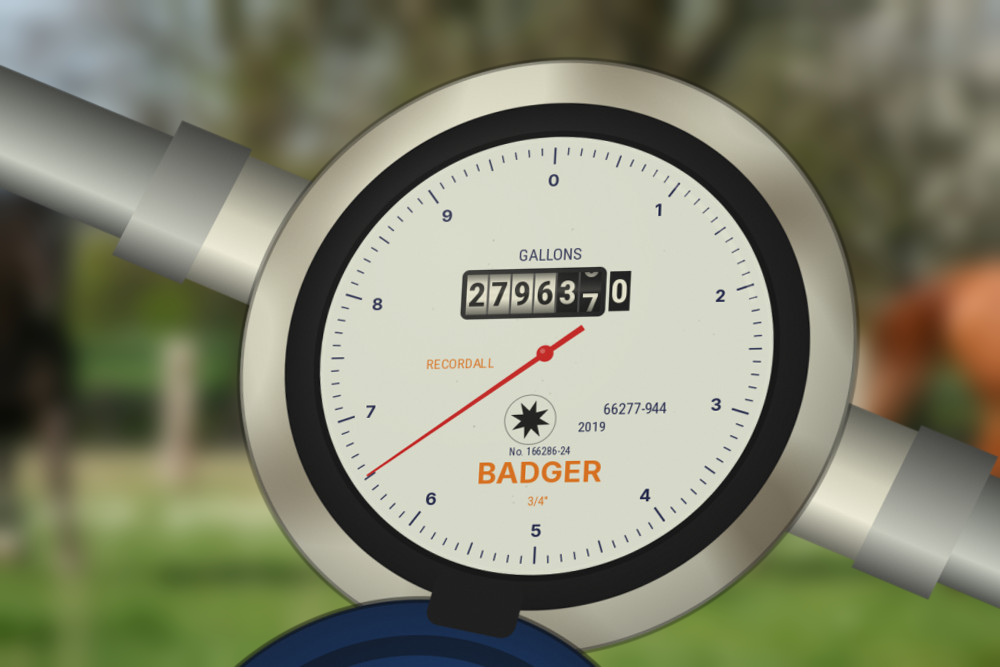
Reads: 2796366.5,gal
